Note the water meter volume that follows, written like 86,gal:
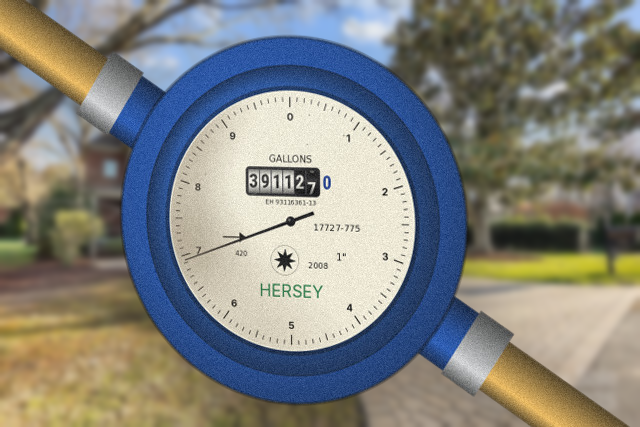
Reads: 3911266.9,gal
